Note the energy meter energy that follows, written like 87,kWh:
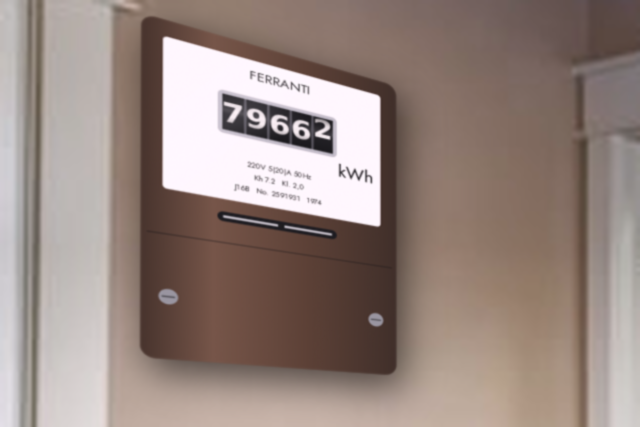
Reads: 79662,kWh
